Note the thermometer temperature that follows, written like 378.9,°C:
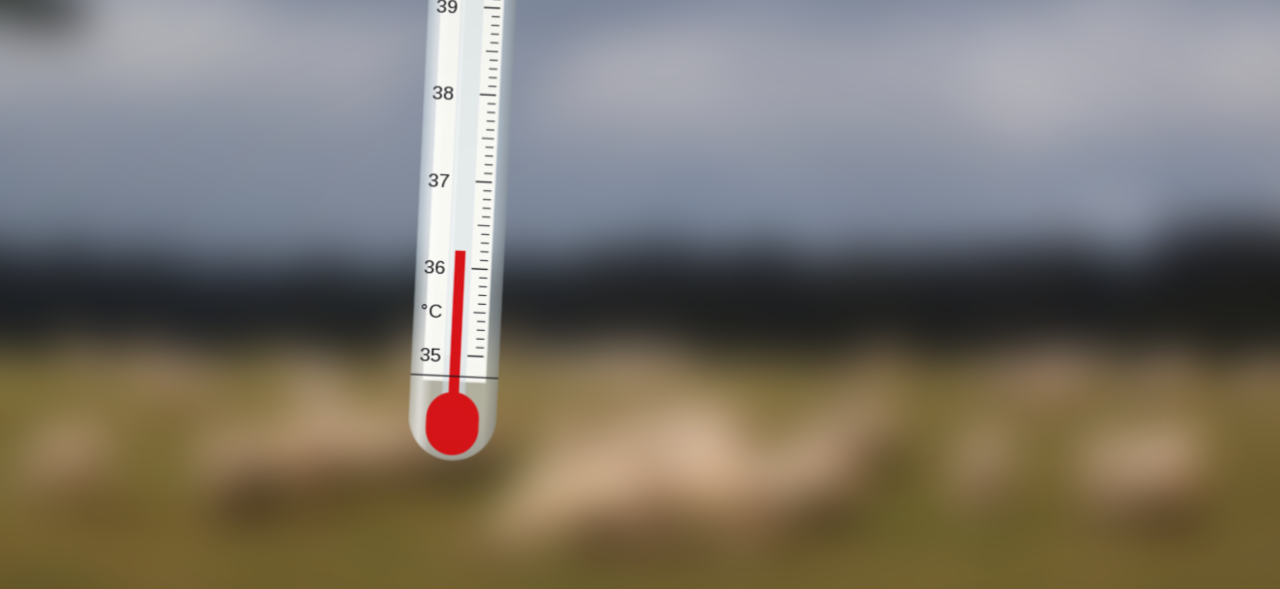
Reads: 36.2,°C
